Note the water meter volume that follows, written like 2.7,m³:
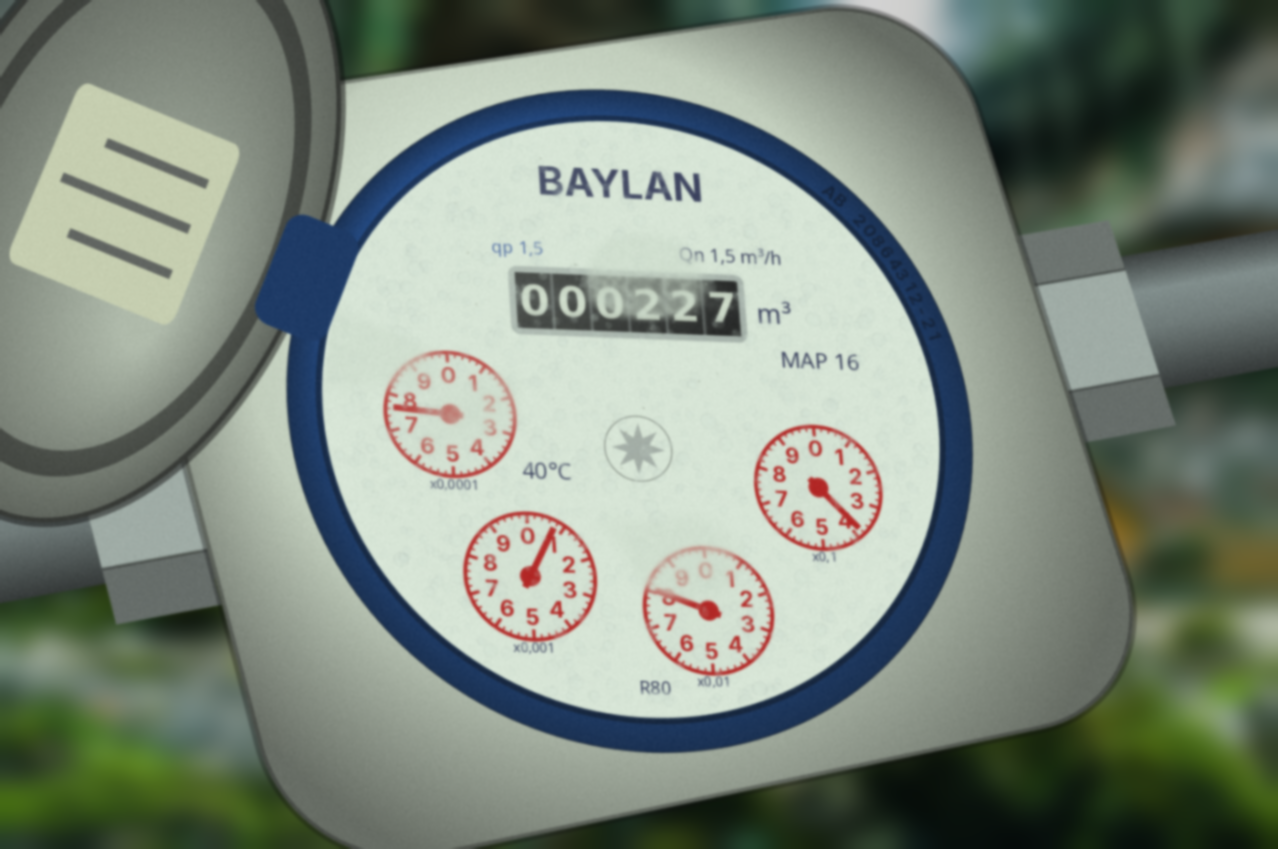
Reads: 227.3807,m³
